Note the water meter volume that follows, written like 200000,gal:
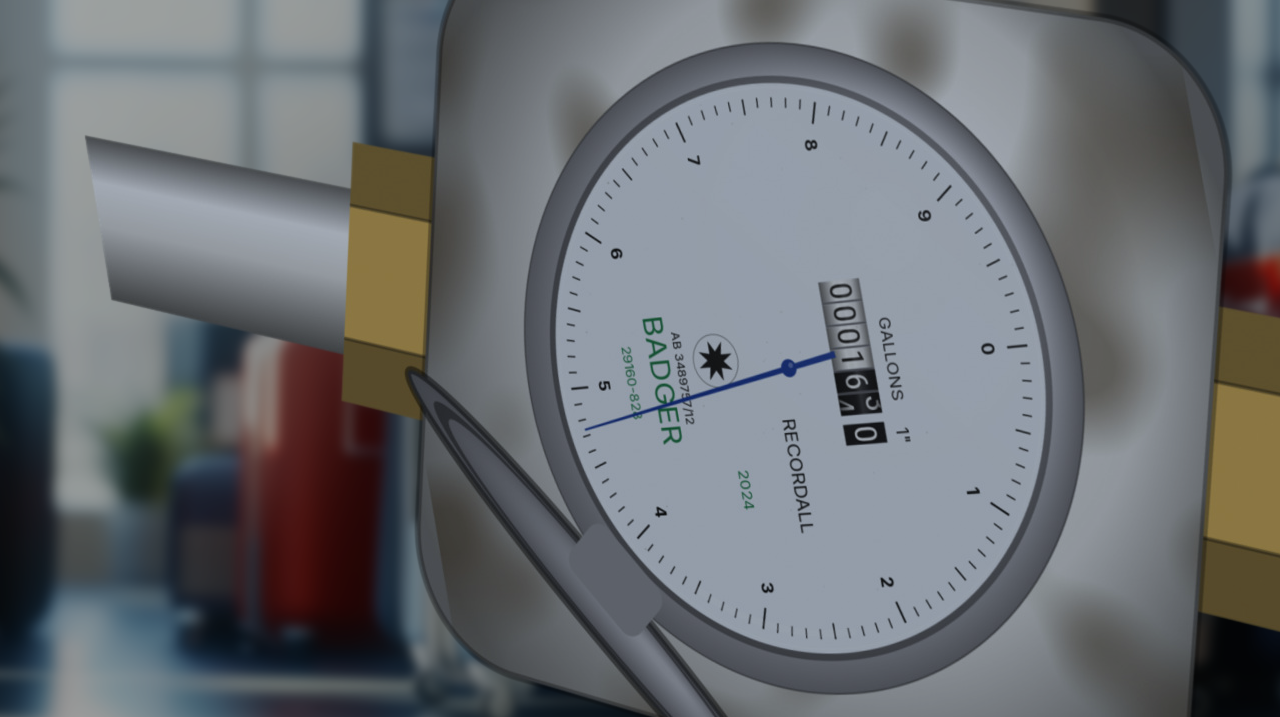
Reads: 1634.7,gal
